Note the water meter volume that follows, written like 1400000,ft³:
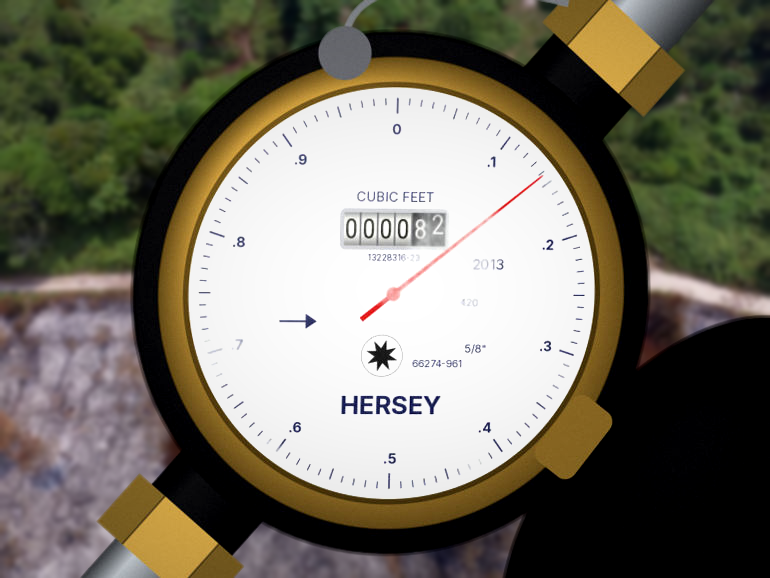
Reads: 82.14,ft³
